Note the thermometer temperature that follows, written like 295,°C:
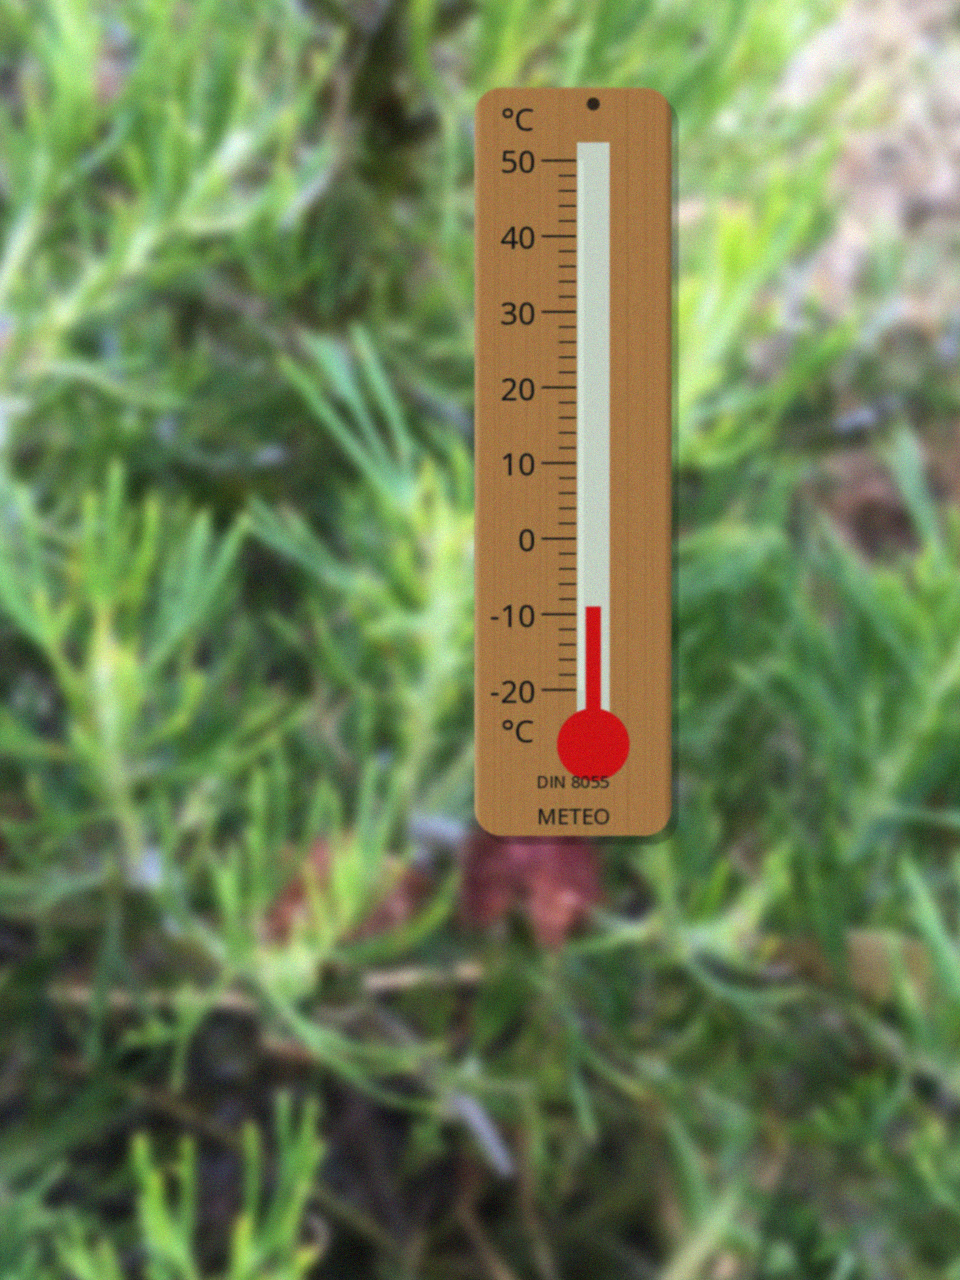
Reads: -9,°C
